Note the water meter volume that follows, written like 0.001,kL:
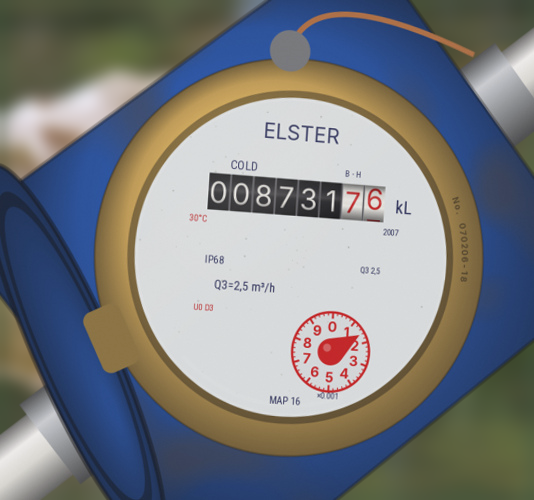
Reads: 8731.761,kL
